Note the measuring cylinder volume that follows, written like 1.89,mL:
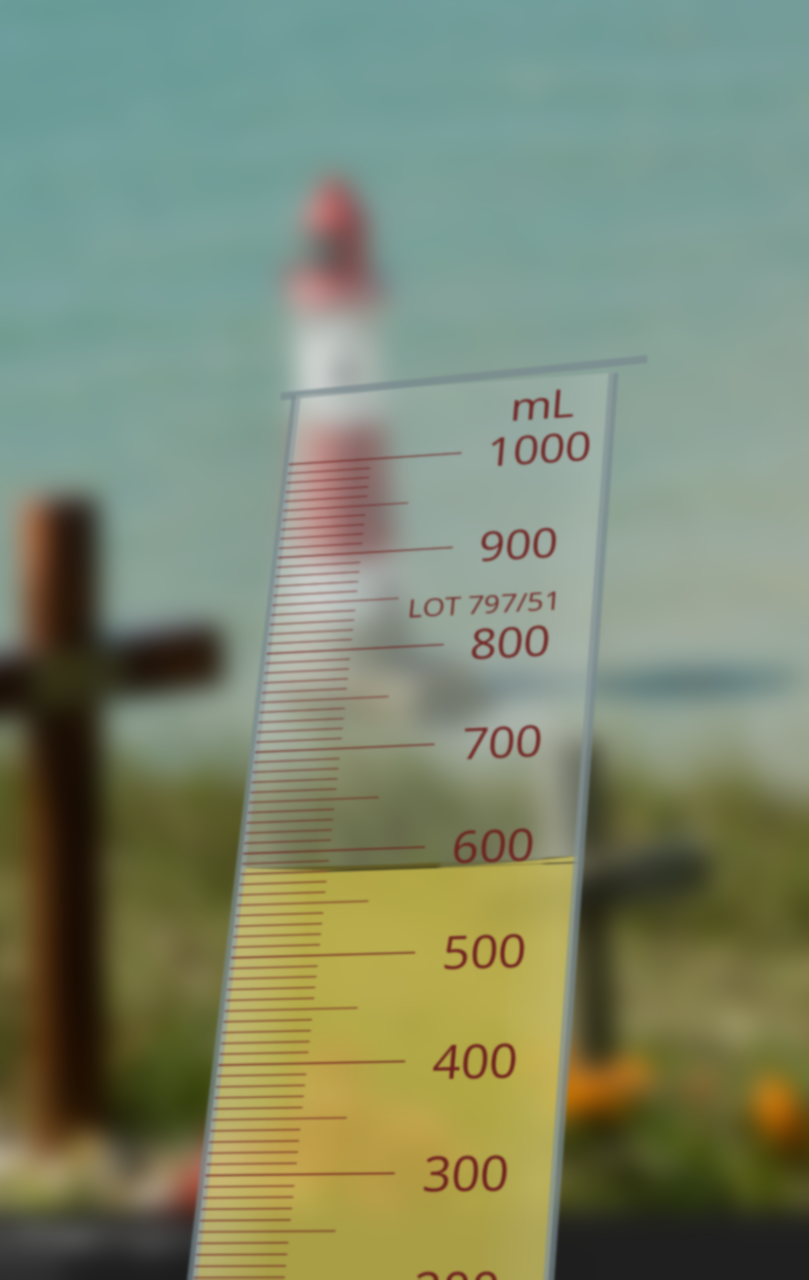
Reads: 580,mL
